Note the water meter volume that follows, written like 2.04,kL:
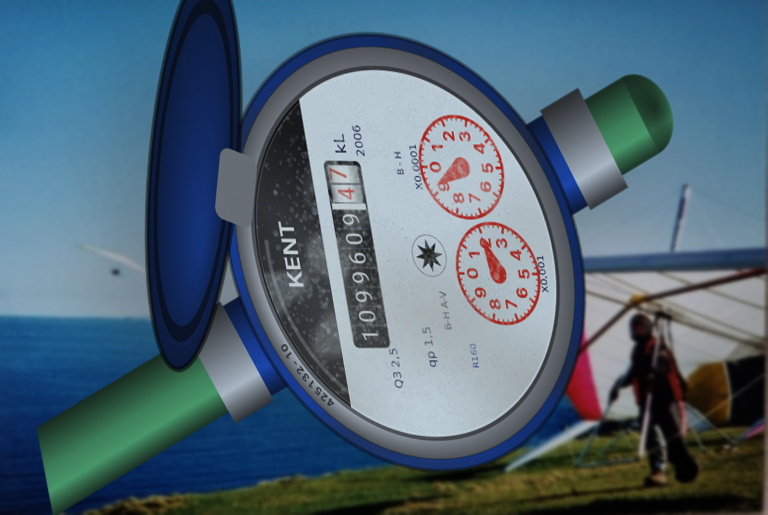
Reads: 1099609.4719,kL
